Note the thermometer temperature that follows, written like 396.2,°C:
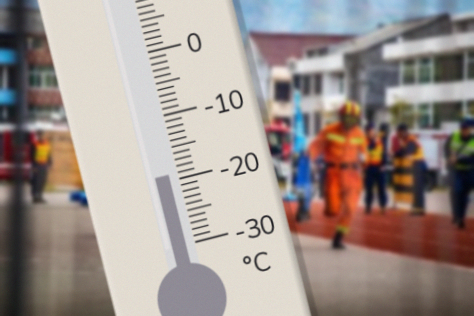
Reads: -19,°C
